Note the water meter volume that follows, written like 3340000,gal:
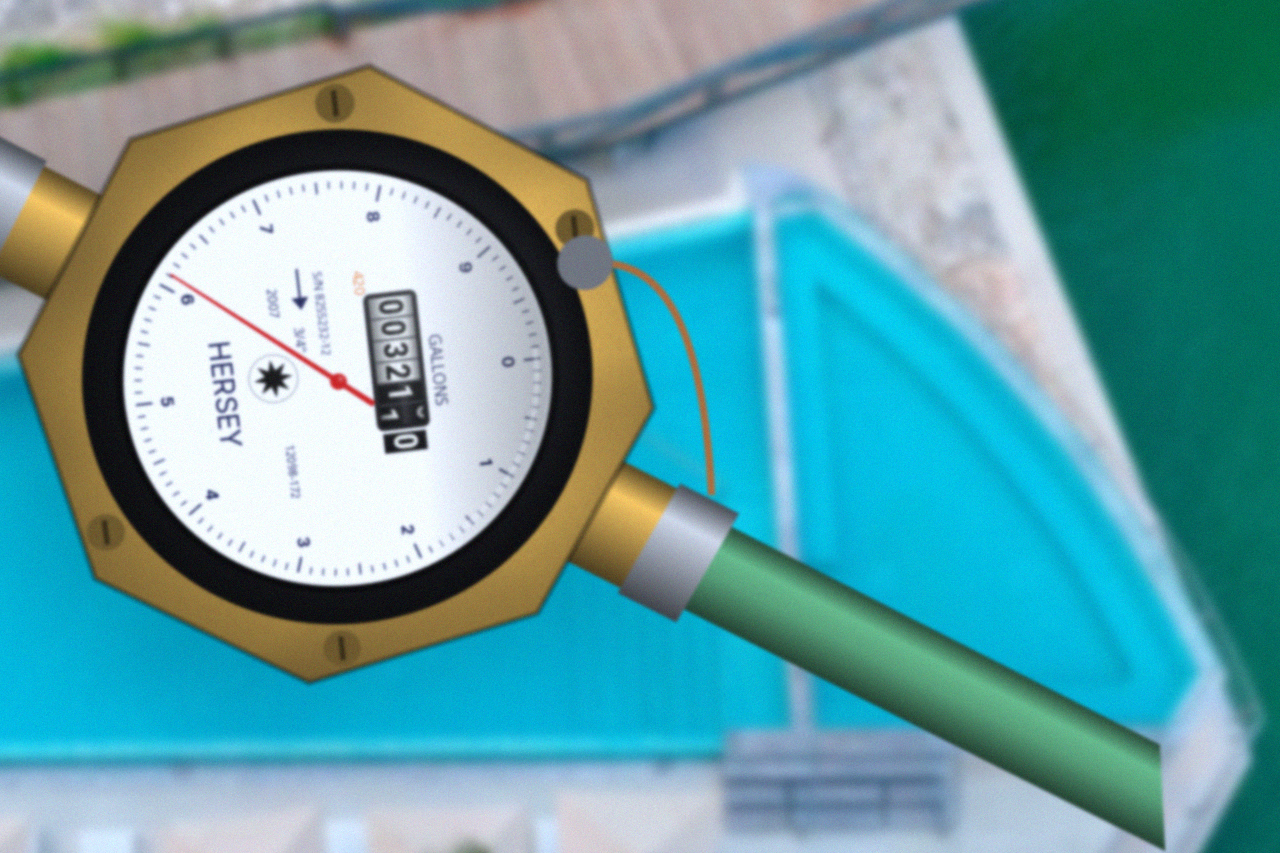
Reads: 32106.1,gal
